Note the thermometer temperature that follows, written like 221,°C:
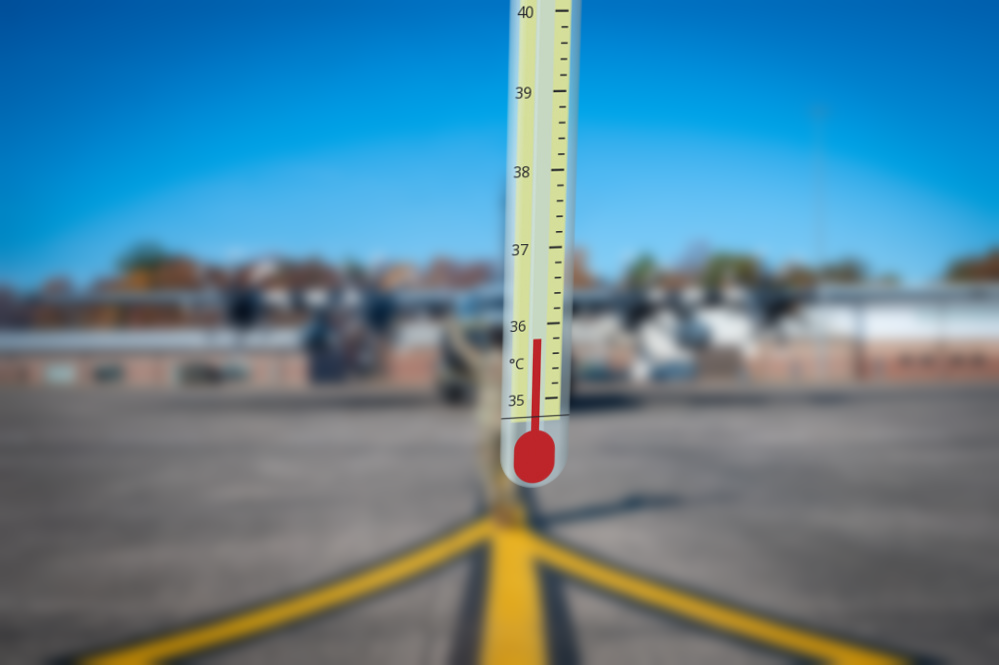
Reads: 35.8,°C
